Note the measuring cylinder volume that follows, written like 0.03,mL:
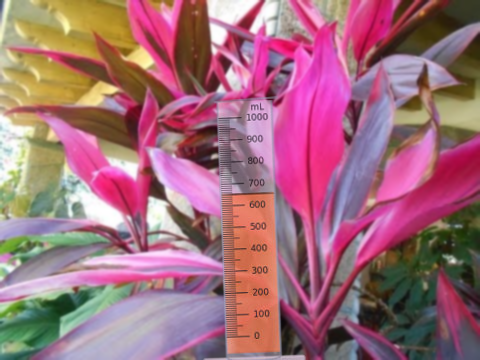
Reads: 650,mL
